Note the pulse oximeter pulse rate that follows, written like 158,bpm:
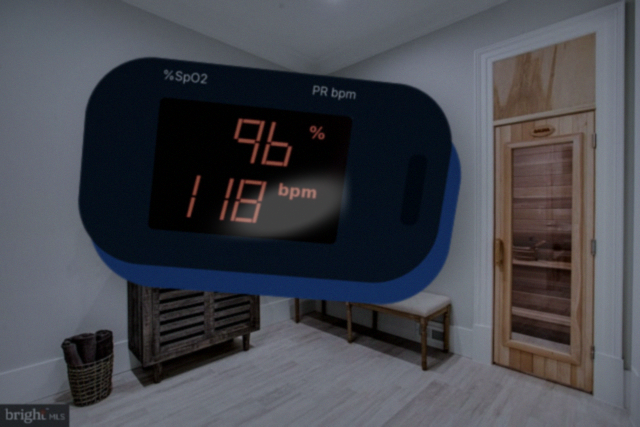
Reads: 118,bpm
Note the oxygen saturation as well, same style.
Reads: 96,%
